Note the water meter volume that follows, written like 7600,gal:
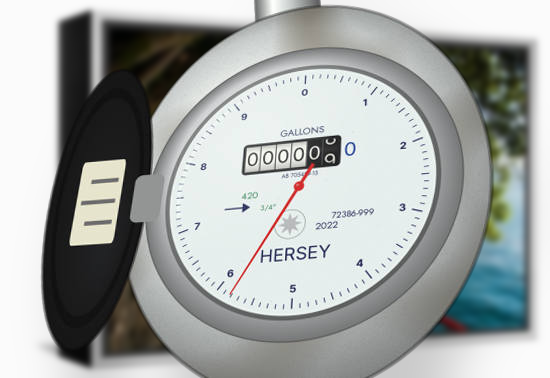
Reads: 85.8,gal
